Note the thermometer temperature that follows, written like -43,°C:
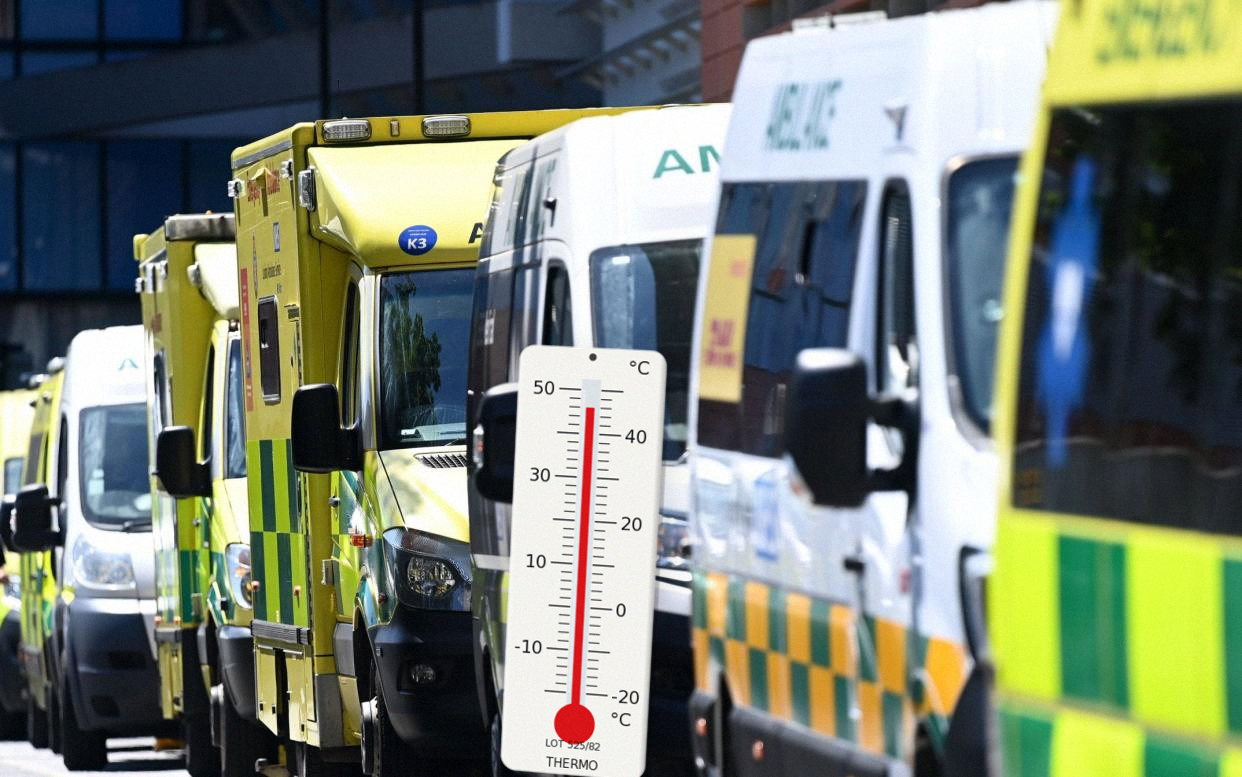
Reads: 46,°C
